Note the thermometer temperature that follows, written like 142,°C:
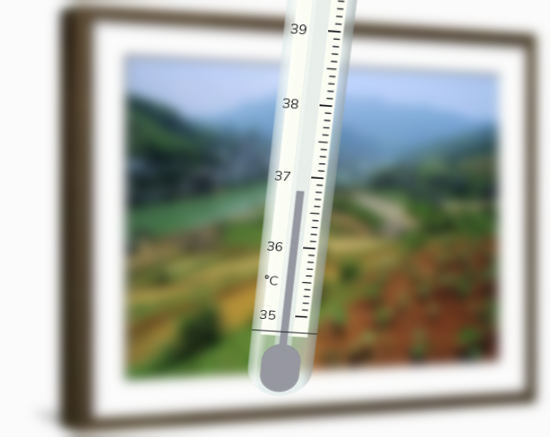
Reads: 36.8,°C
